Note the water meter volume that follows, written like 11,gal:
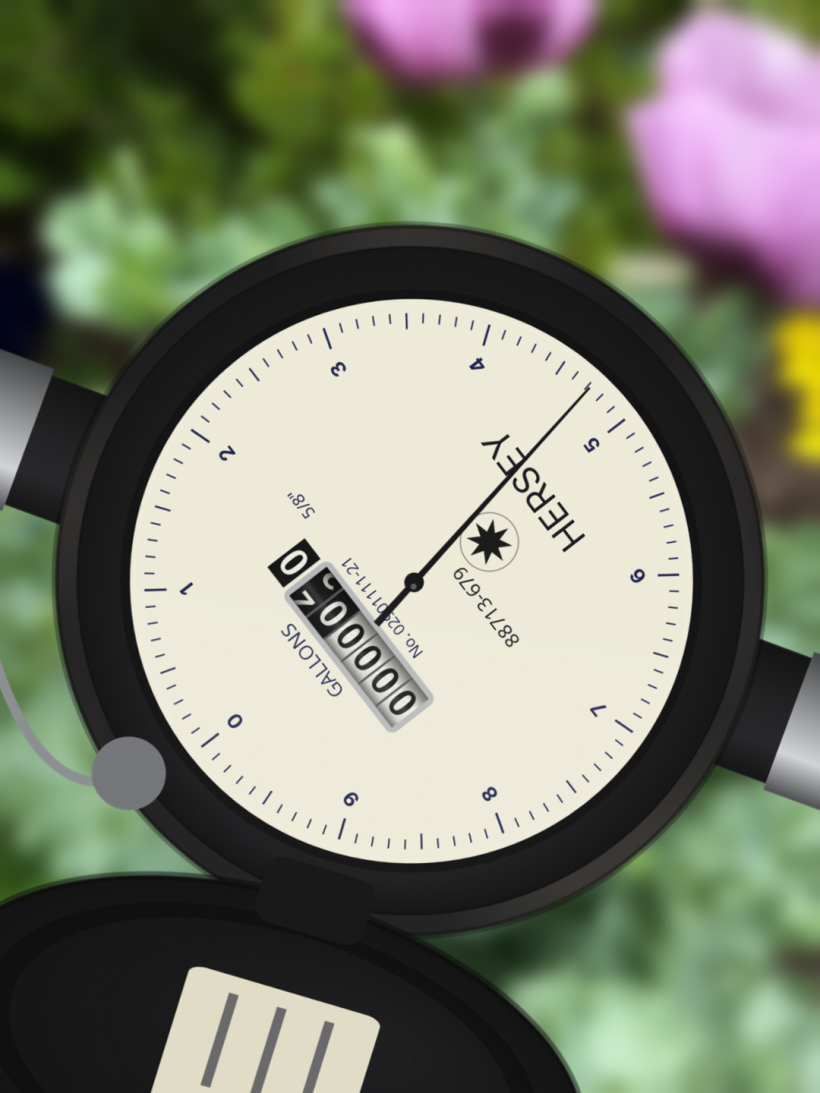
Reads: 24.7,gal
